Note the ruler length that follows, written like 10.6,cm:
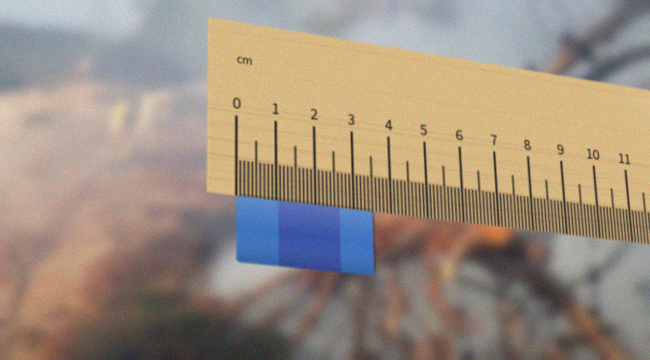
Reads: 3.5,cm
